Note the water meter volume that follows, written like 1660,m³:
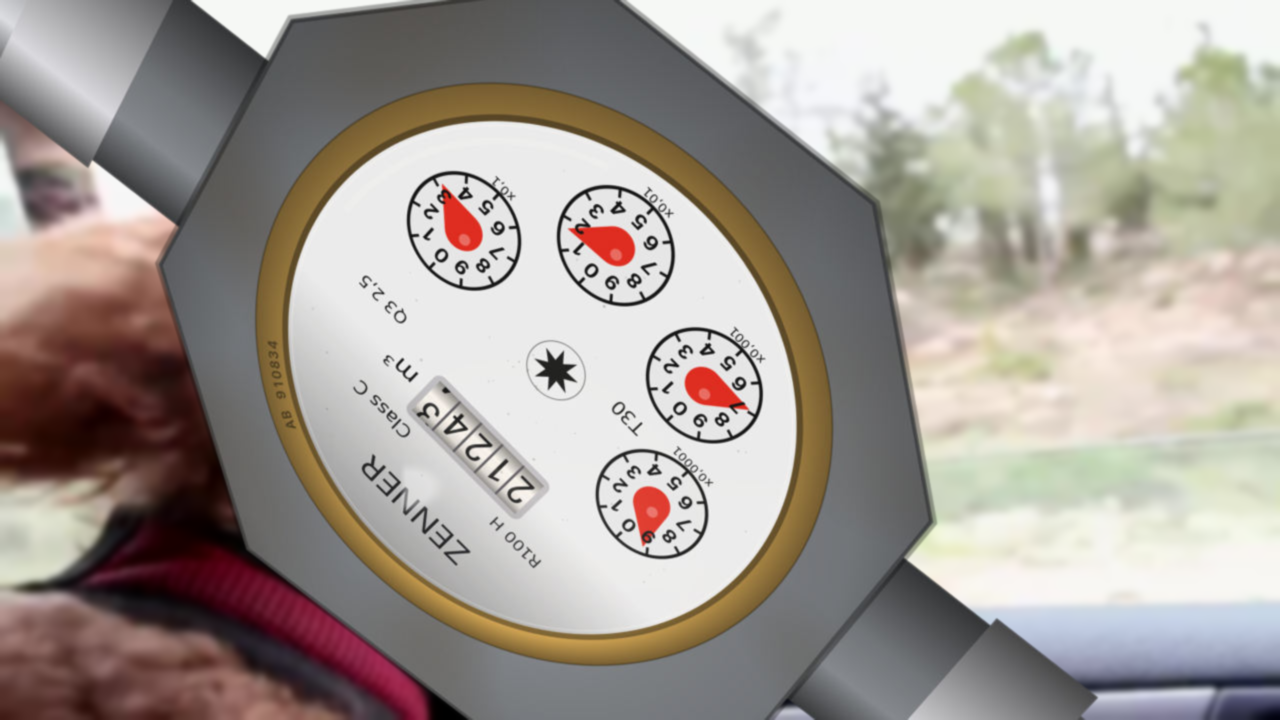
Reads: 21243.3169,m³
